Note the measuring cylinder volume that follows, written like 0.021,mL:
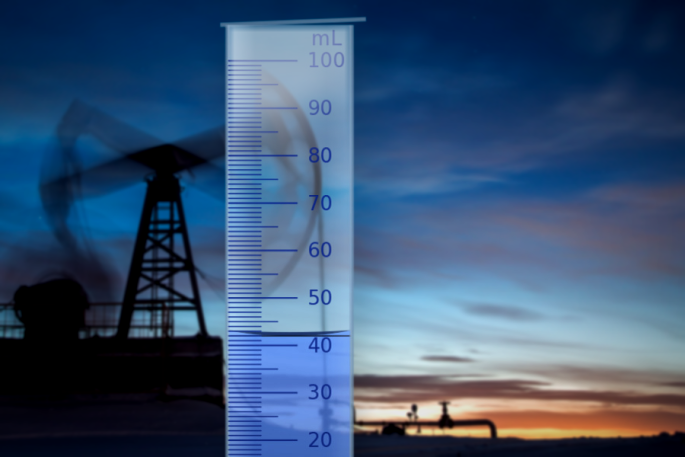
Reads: 42,mL
